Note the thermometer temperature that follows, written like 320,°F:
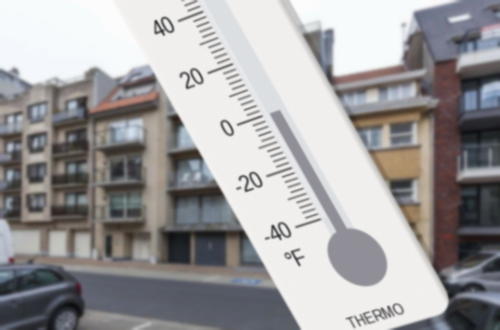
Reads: 0,°F
